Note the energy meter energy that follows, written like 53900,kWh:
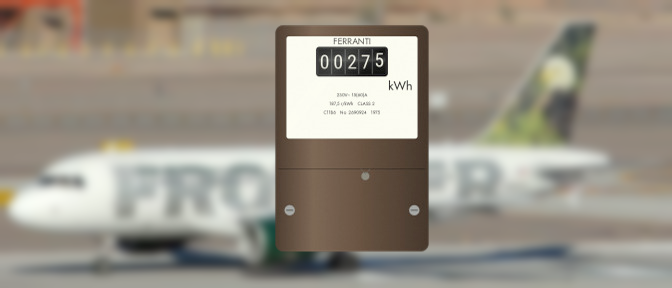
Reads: 275,kWh
